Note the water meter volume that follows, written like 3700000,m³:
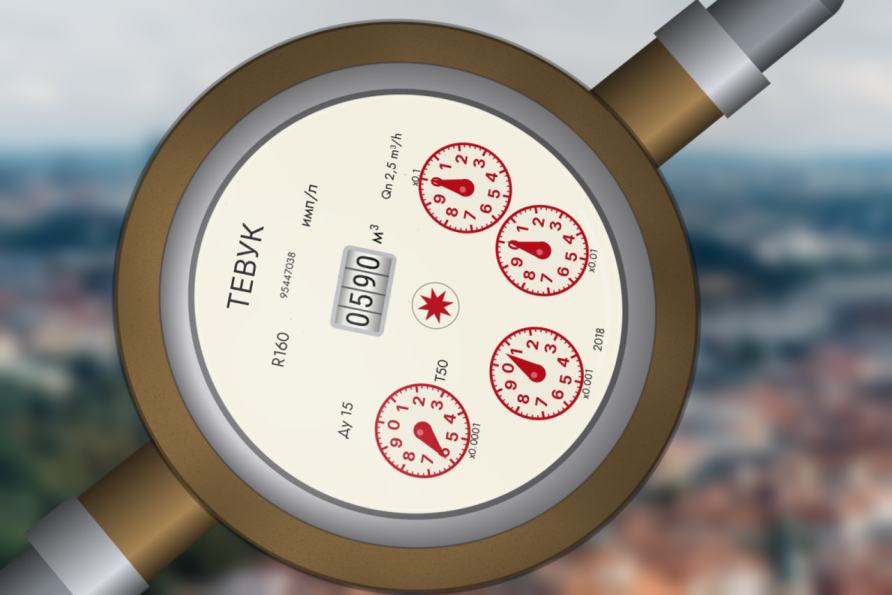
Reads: 590.0006,m³
